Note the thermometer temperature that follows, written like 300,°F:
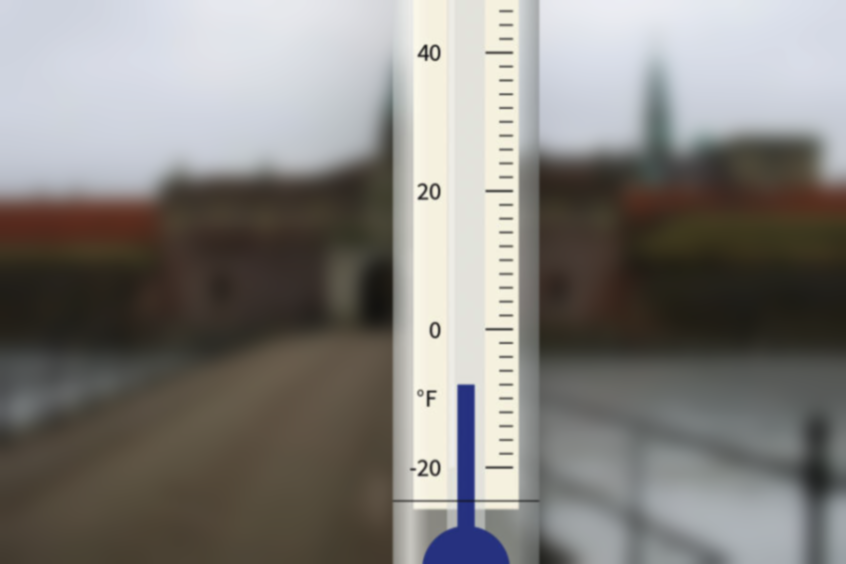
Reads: -8,°F
